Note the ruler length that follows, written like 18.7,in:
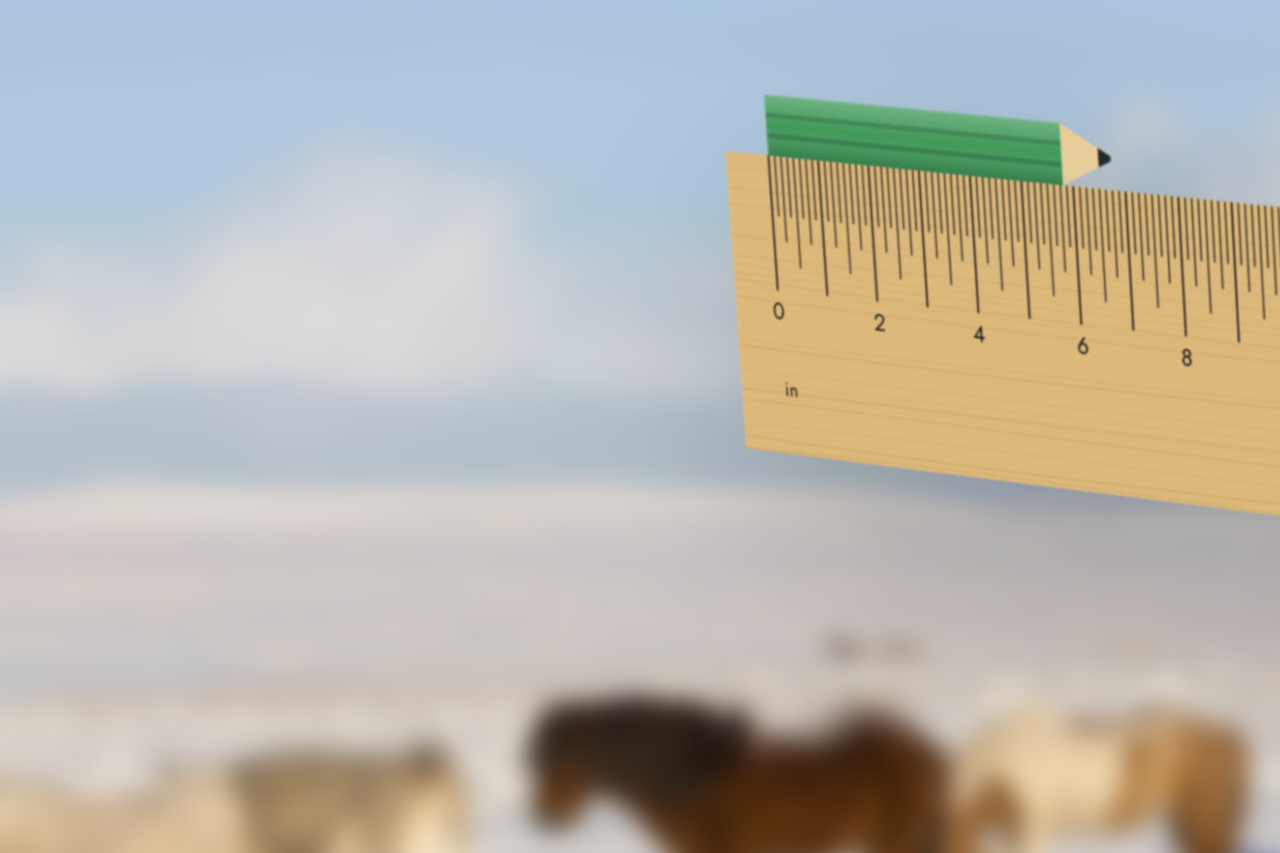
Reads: 6.75,in
